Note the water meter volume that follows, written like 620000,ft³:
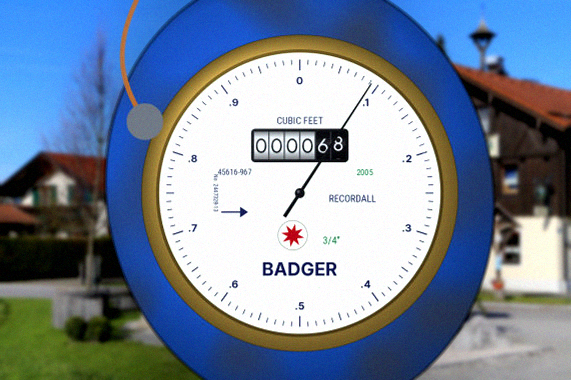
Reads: 68.09,ft³
